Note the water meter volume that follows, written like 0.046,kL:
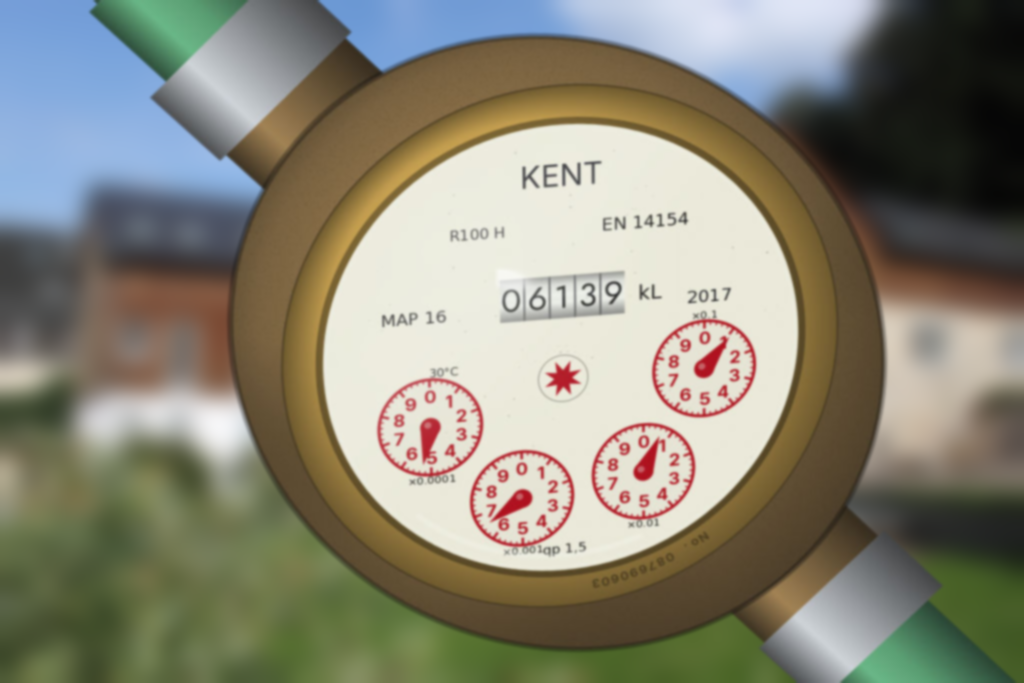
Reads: 6139.1065,kL
